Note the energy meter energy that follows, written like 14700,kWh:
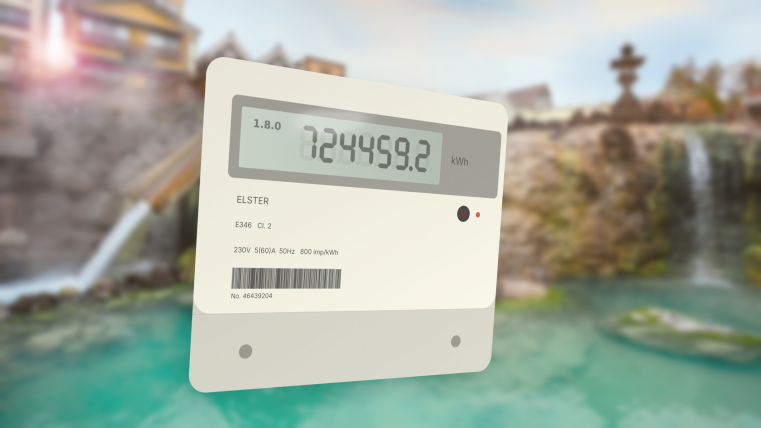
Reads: 724459.2,kWh
